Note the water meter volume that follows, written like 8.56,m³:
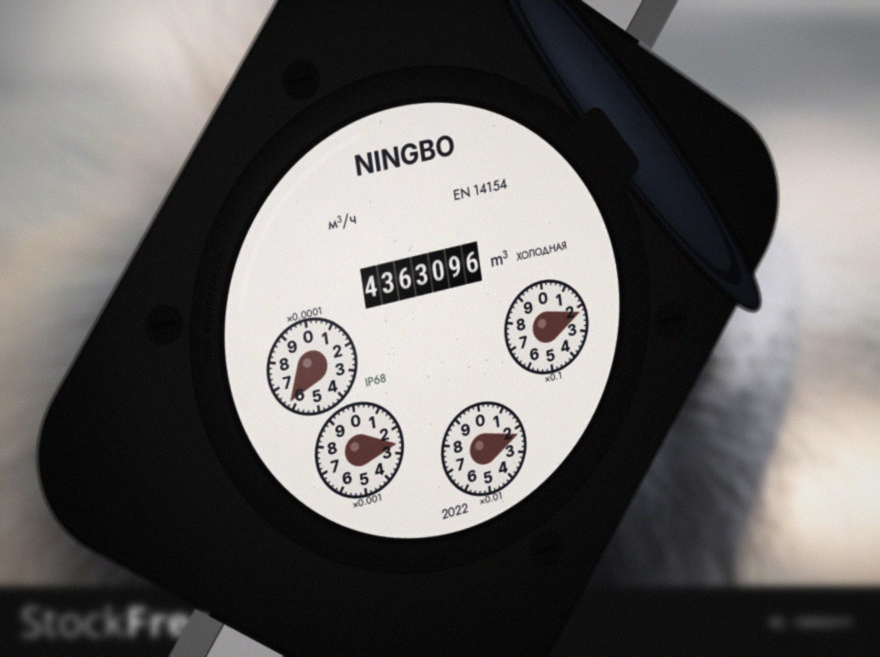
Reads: 4363096.2226,m³
